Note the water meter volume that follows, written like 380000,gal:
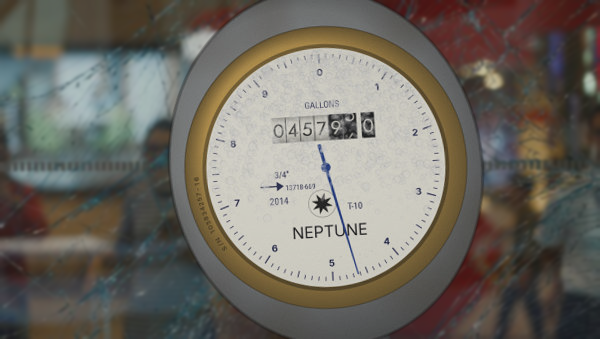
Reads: 457954.6,gal
